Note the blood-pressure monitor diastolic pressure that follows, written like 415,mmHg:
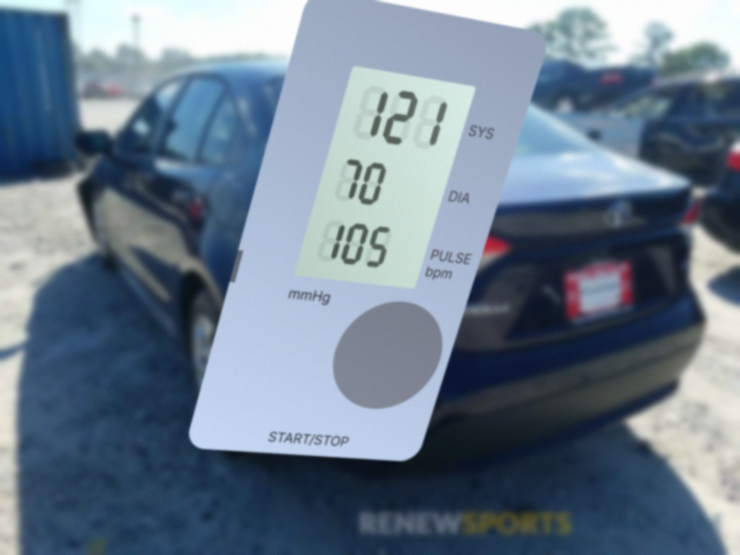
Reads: 70,mmHg
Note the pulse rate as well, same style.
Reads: 105,bpm
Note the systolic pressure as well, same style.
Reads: 121,mmHg
